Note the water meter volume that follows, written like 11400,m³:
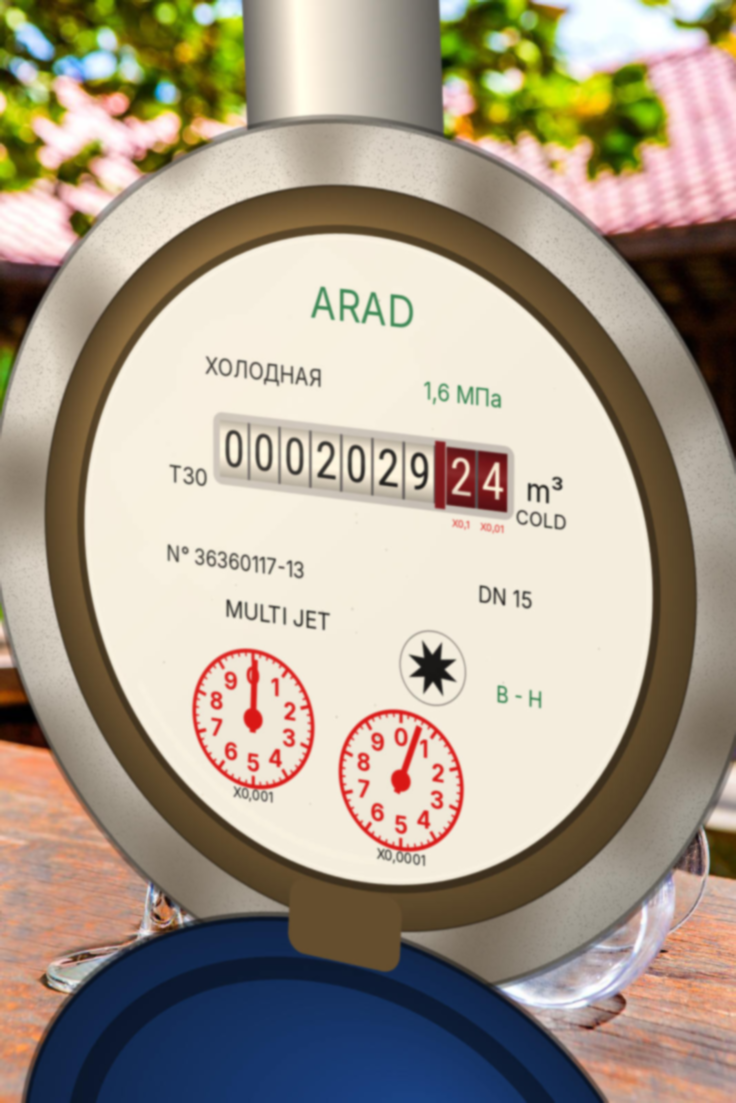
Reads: 2029.2400,m³
